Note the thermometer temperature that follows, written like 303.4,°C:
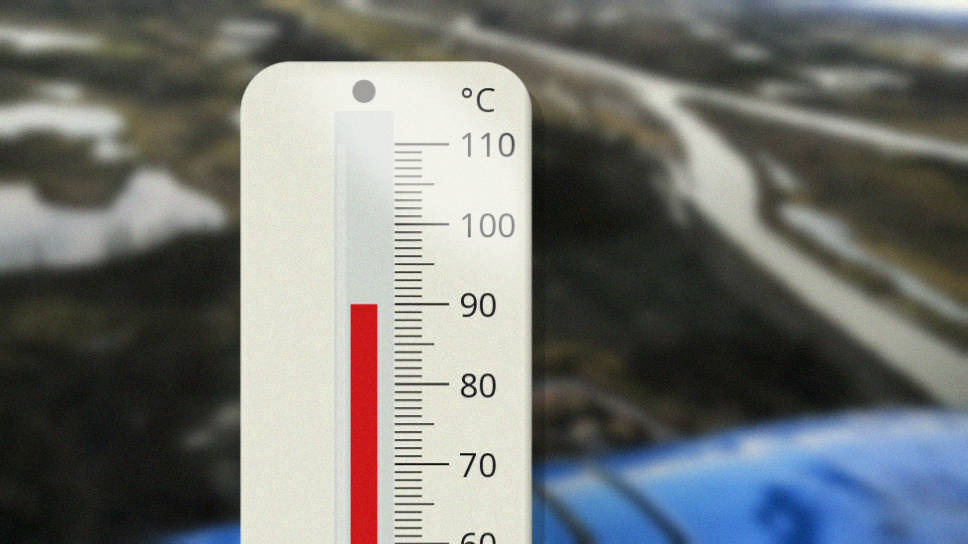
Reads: 90,°C
